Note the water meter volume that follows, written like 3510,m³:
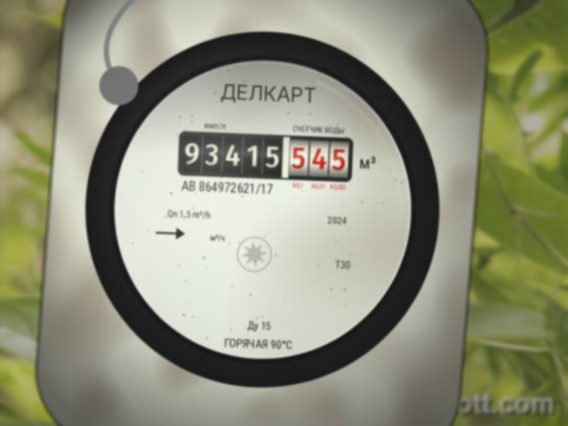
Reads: 93415.545,m³
